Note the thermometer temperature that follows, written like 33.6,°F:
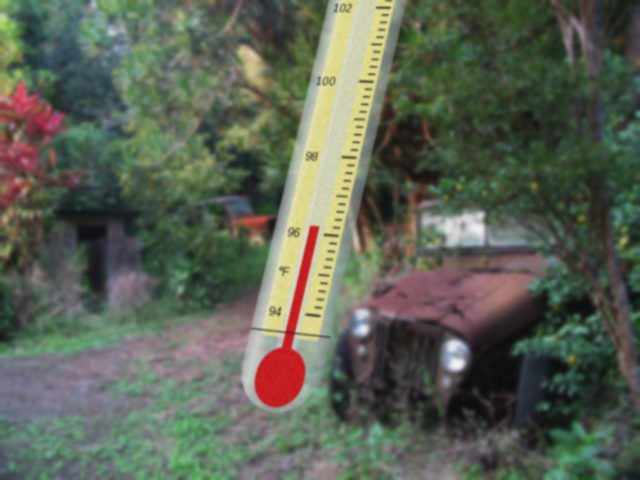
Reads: 96.2,°F
